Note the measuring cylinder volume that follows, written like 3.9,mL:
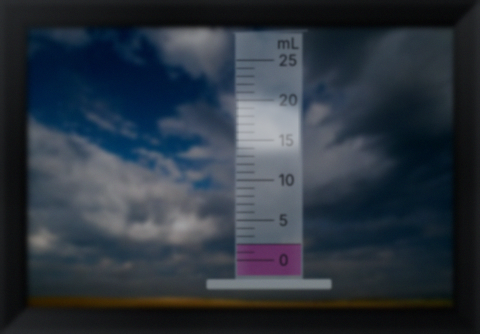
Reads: 2,mL
